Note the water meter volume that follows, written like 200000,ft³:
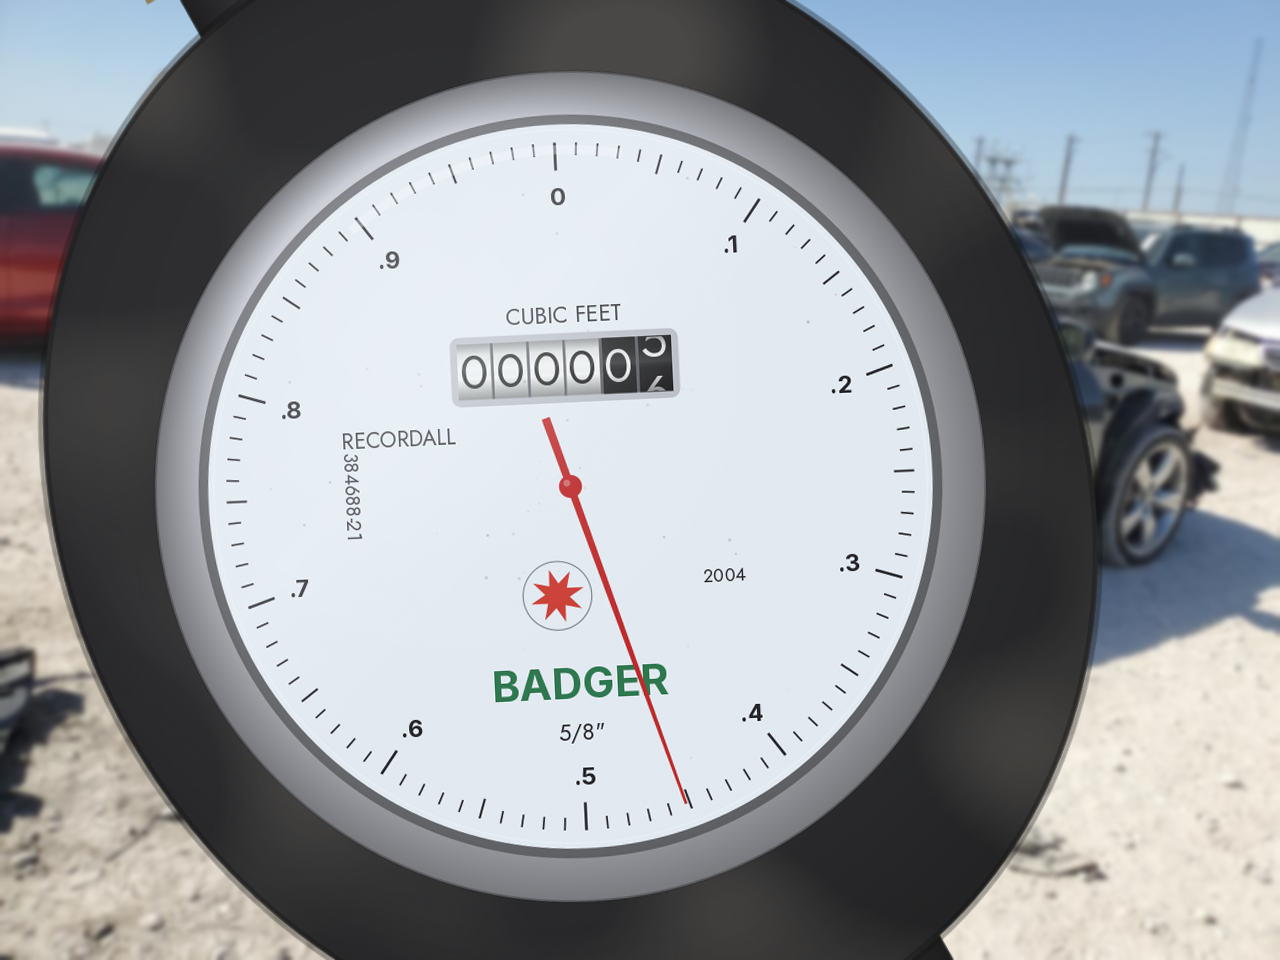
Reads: 5.45,ft³
